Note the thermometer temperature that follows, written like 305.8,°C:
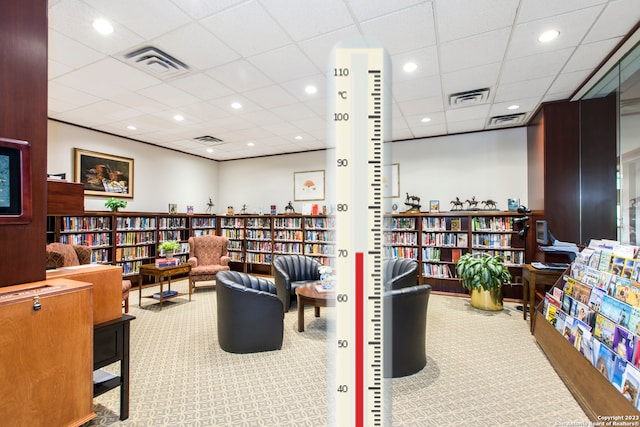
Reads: 70,°C
